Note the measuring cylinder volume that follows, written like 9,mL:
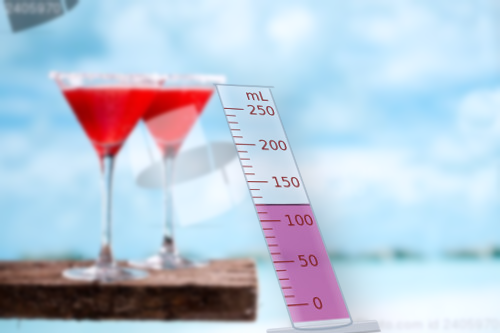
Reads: 120,mL
